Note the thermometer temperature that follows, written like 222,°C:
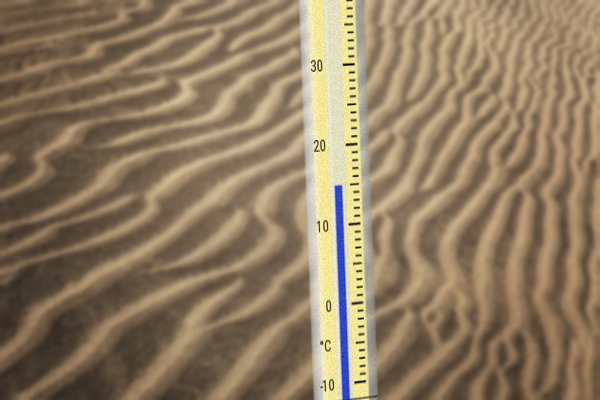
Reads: 15,°C
